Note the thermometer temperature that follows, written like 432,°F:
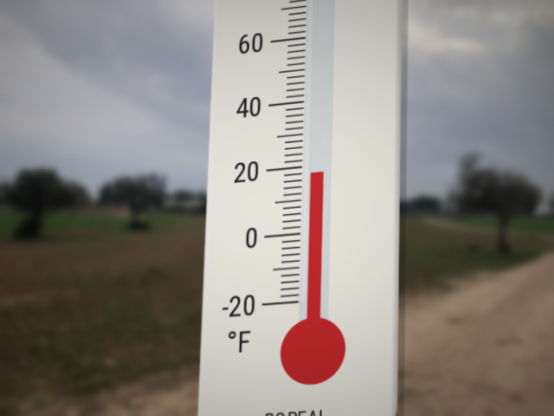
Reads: 18,°F
